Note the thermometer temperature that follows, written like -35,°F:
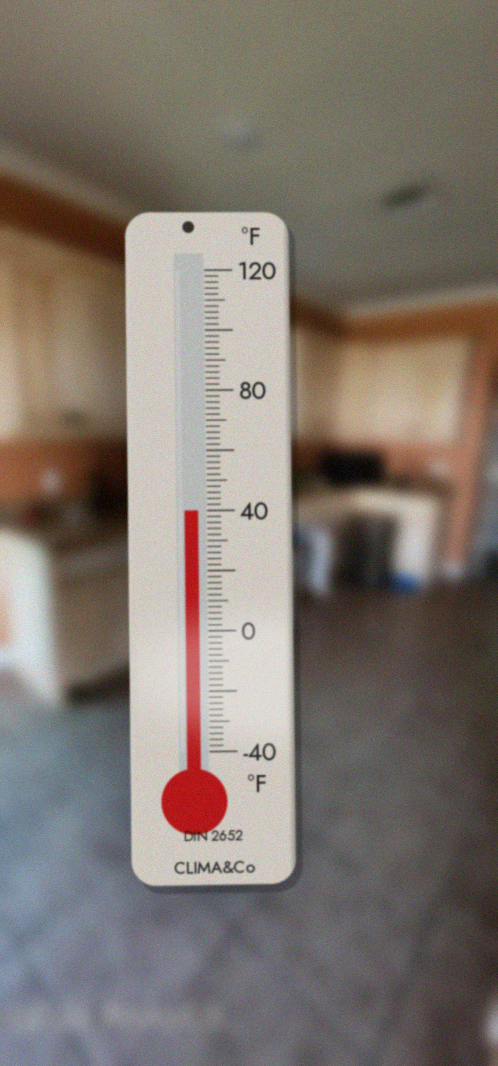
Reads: 40,°F
